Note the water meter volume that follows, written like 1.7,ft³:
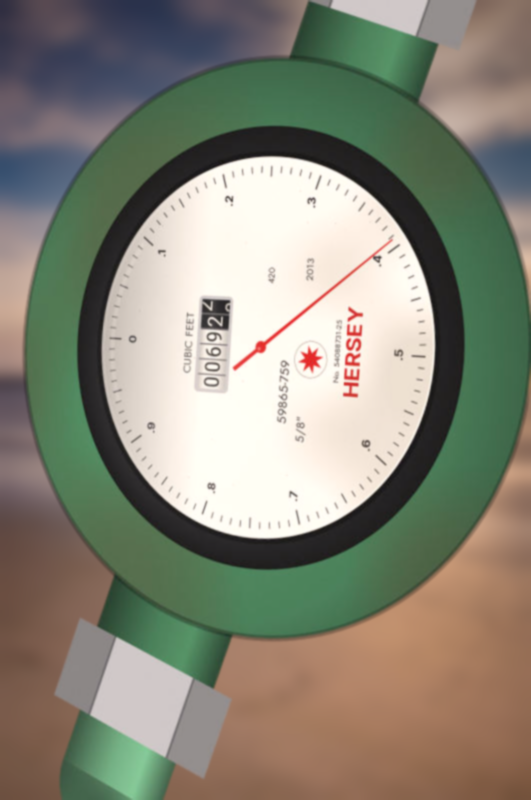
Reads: 6922.39,ft³
